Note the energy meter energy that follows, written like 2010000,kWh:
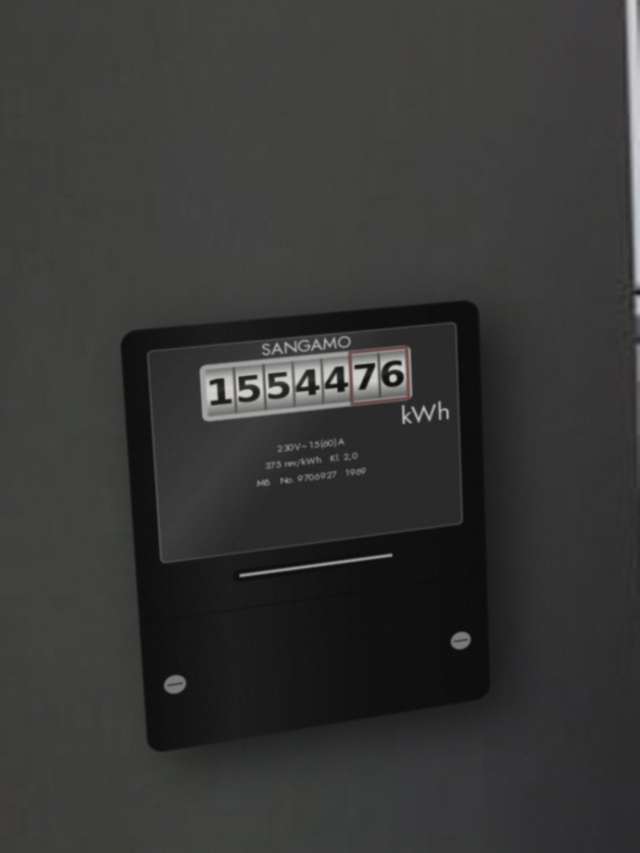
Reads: 15544.76,kWh
